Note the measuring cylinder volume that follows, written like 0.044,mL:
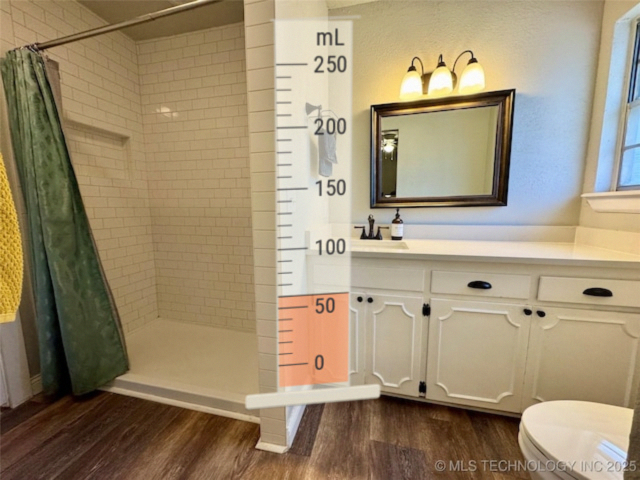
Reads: 60,mL
